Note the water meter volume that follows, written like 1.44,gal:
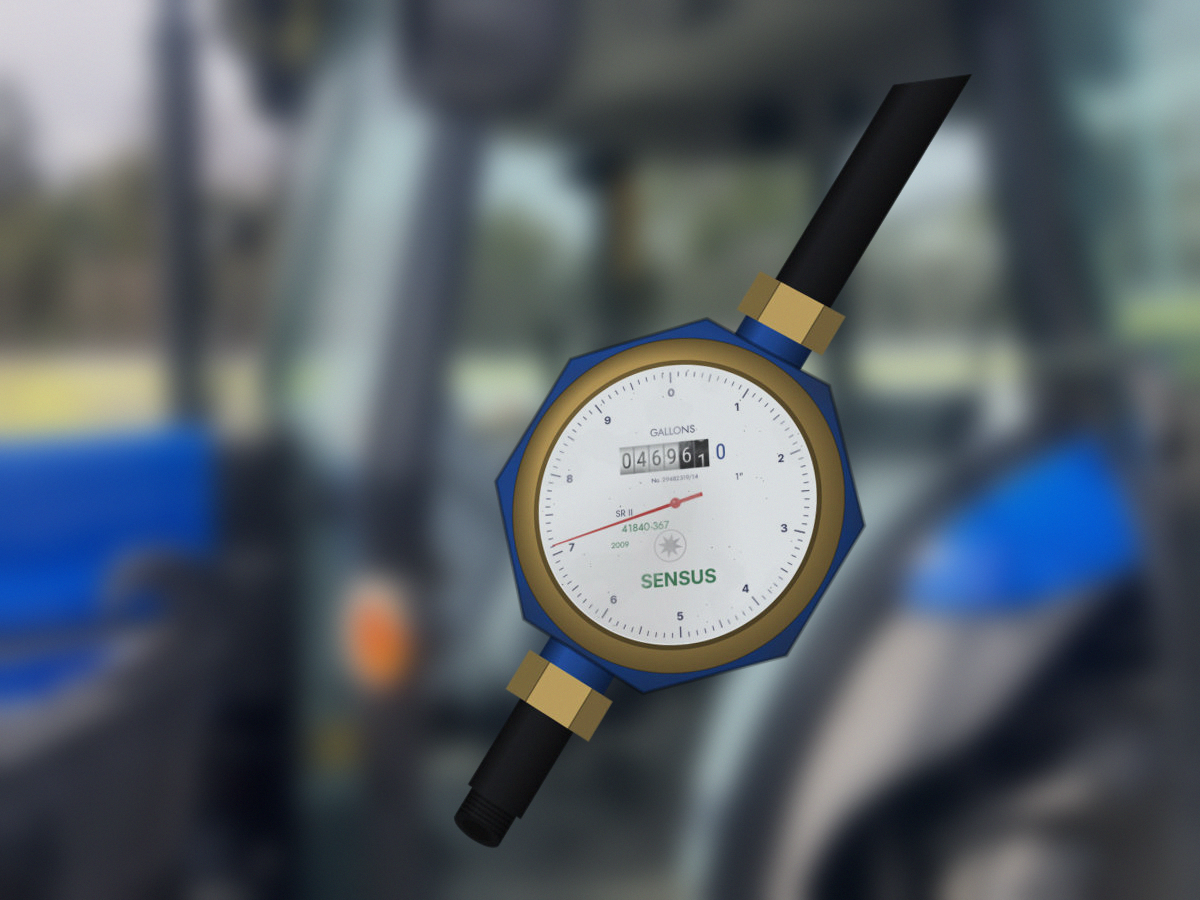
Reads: 469607.1,gal
